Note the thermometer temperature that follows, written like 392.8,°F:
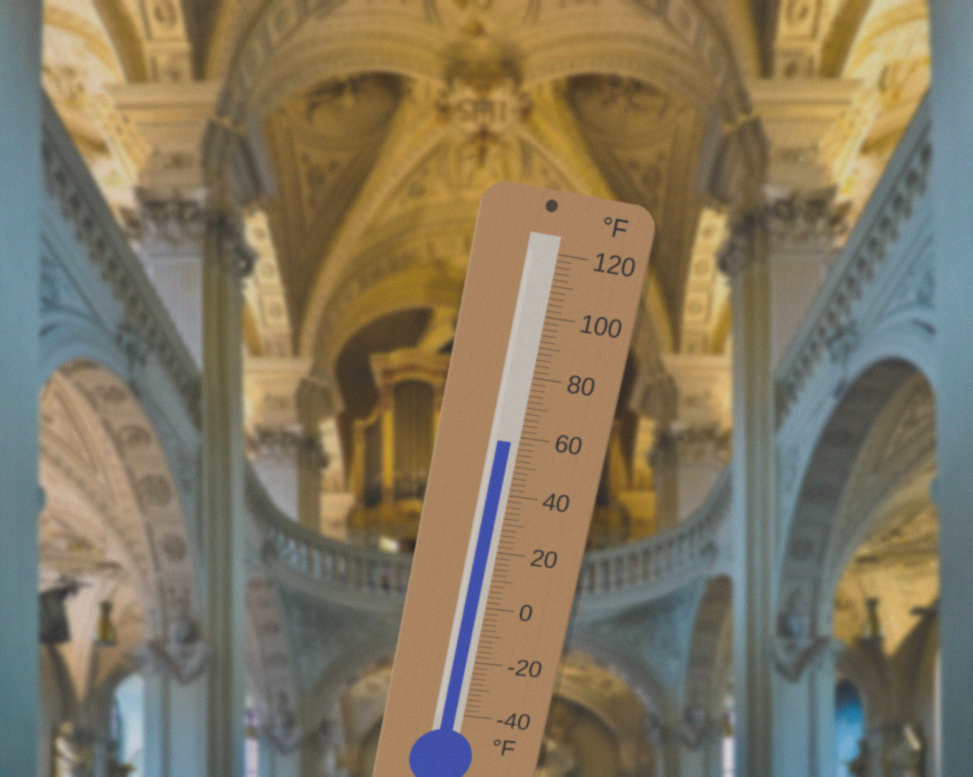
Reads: 58,°F
